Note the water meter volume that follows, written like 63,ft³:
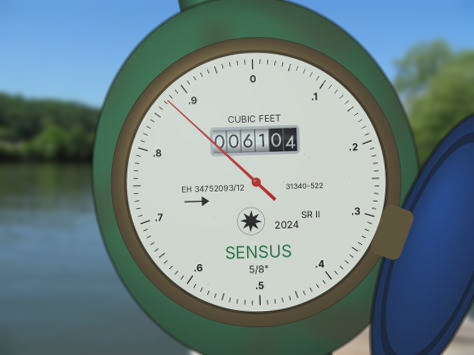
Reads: 6103.87,ft³
